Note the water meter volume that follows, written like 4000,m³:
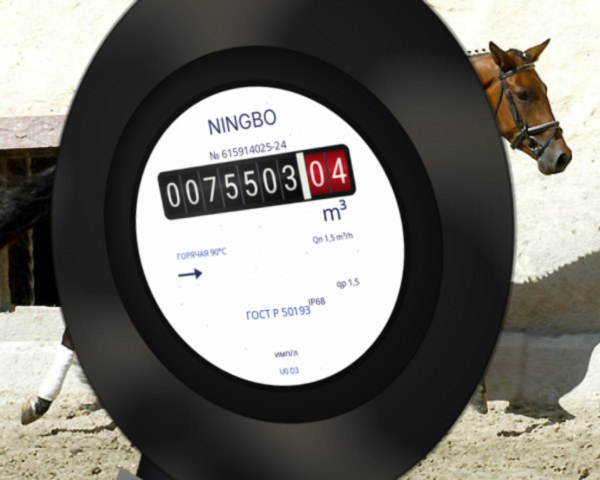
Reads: 75503.04,m³
